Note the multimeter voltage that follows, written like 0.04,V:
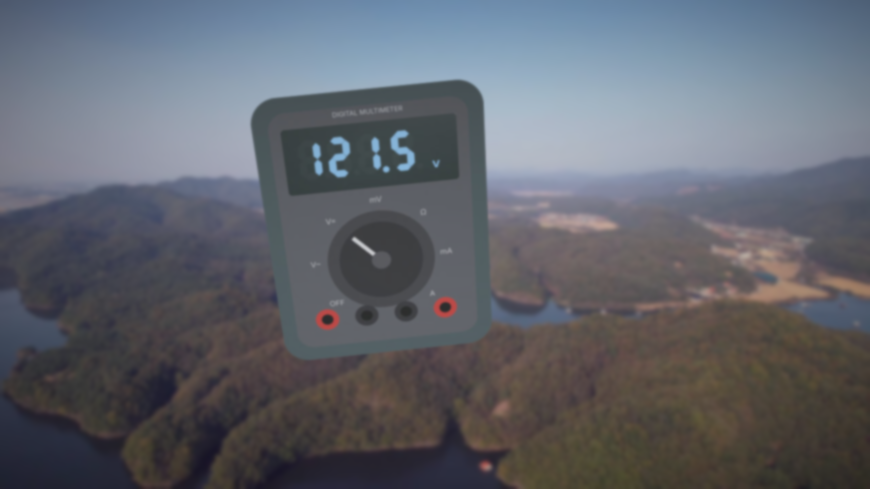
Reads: 121.5,V
